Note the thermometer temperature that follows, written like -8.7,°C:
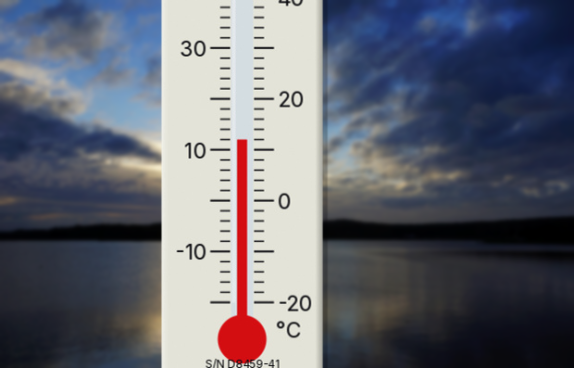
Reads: 12,°C
